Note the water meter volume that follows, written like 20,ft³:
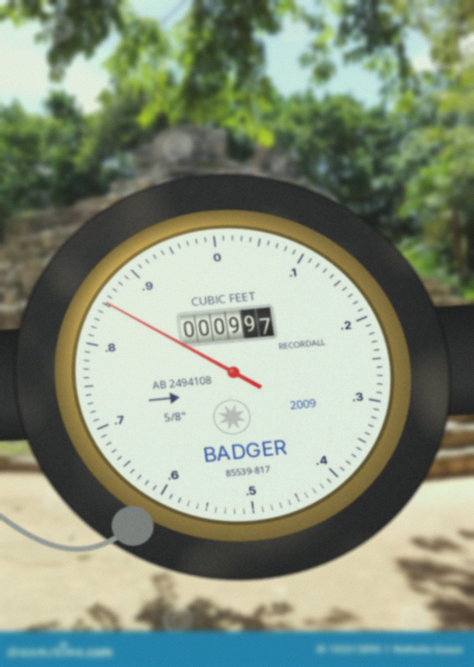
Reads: 996.85,ft³
